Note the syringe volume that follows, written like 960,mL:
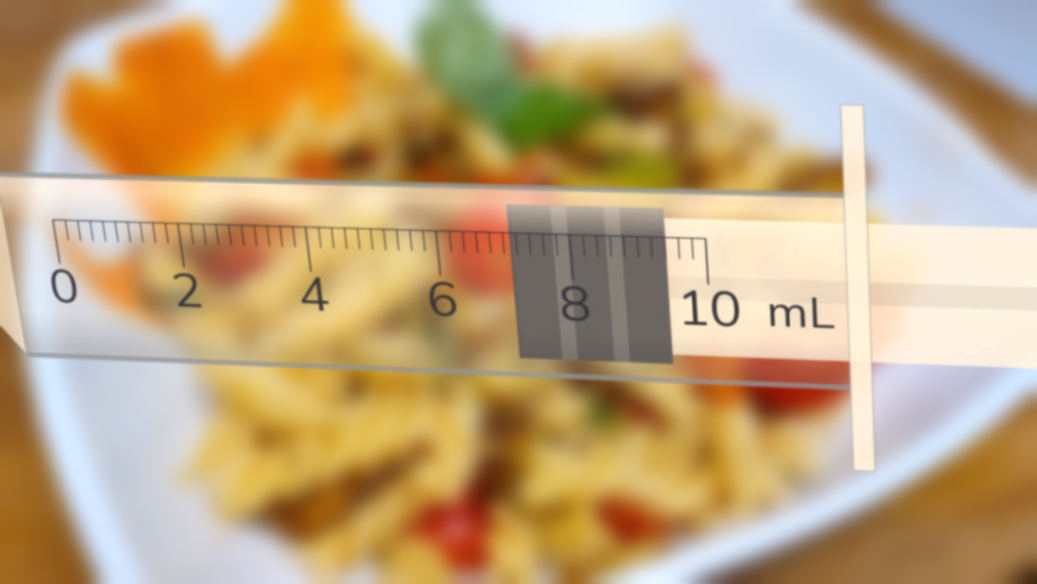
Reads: 7.1,mL
